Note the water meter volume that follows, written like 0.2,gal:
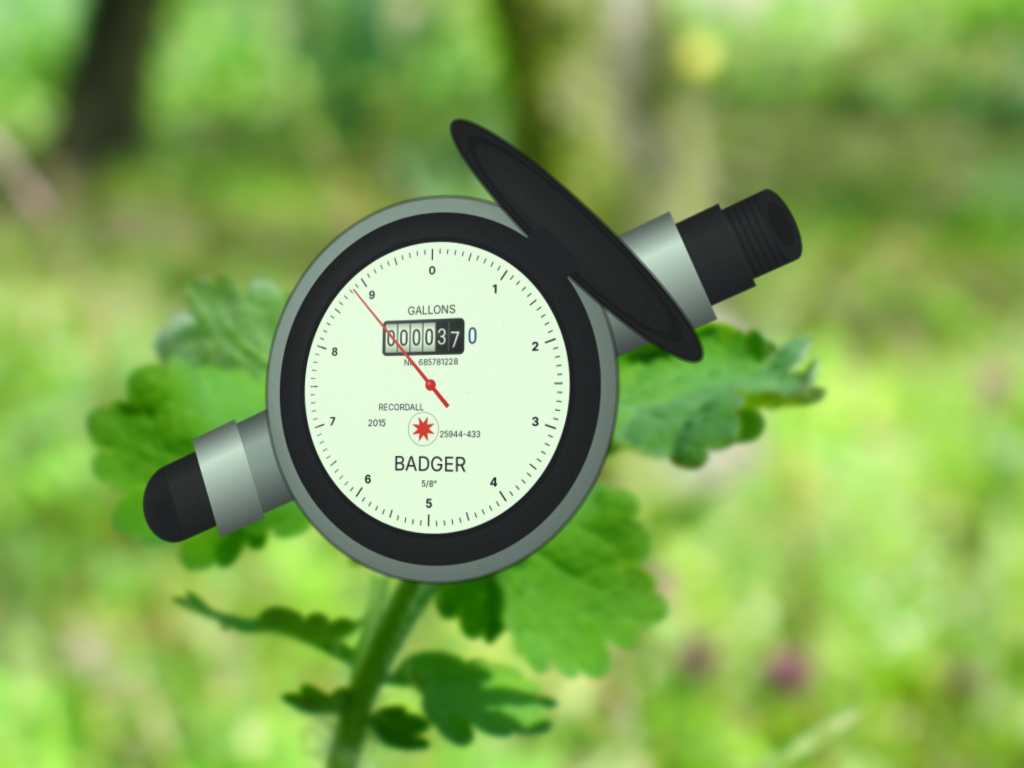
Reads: 368.8,gal
